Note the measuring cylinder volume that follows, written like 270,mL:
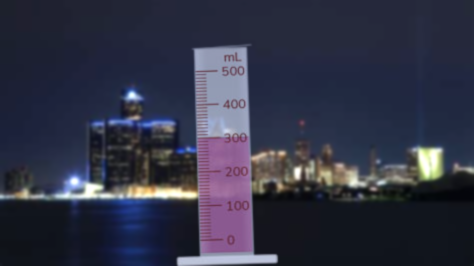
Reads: 300,mL
